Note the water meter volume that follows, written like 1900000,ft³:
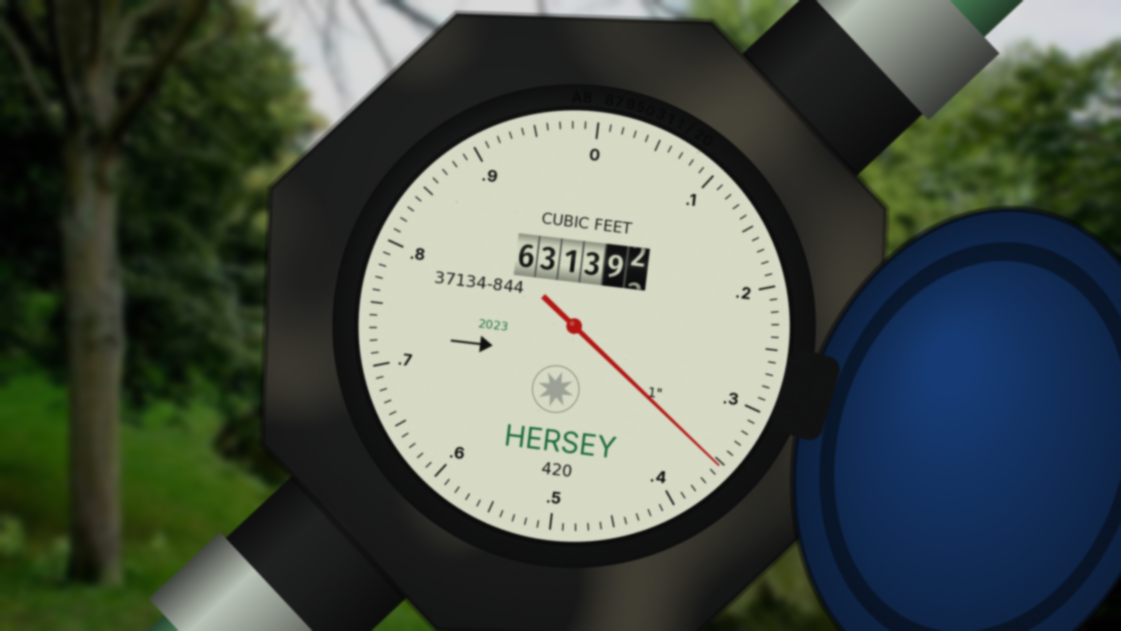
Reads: 631392.35,ft³
